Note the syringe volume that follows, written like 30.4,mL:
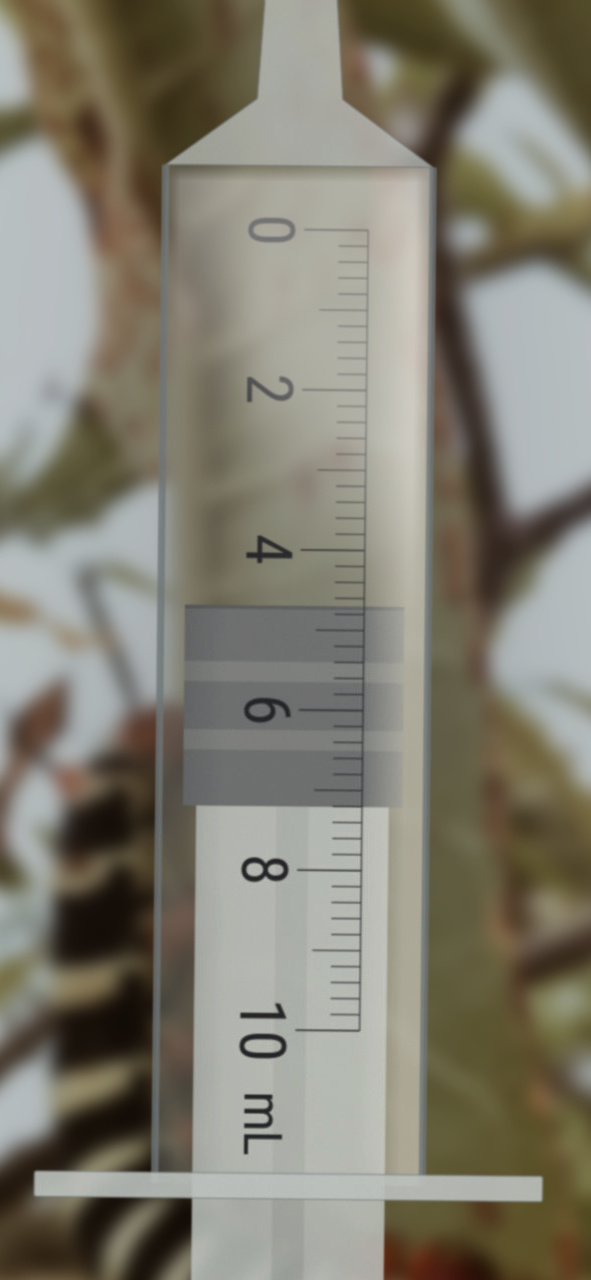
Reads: 4.7,mL
